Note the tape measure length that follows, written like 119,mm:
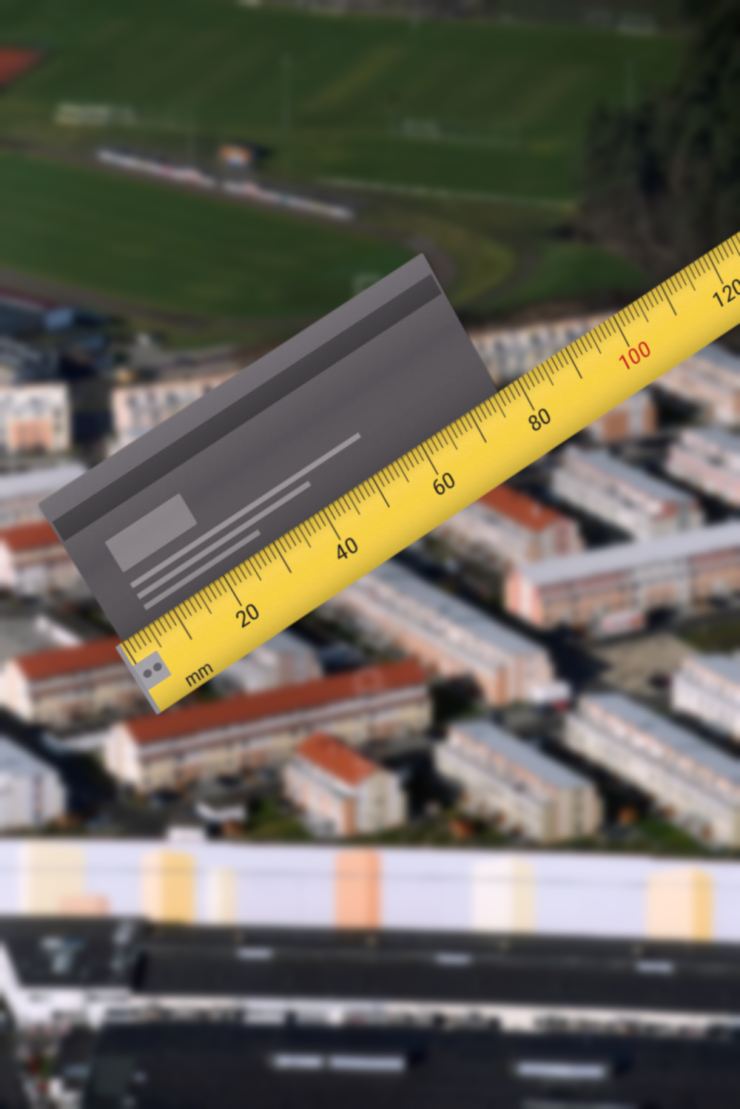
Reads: 76,mm
